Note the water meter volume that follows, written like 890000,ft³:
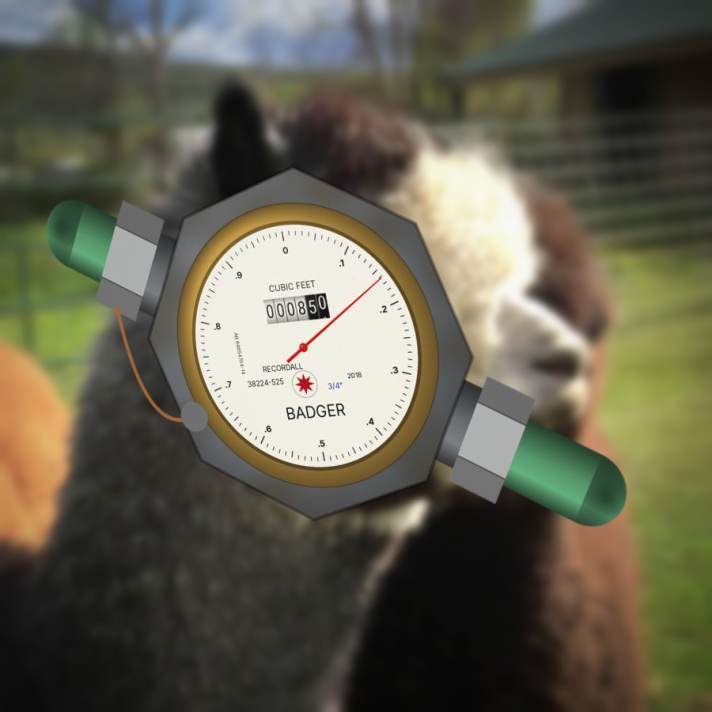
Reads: 850.16,ft³
